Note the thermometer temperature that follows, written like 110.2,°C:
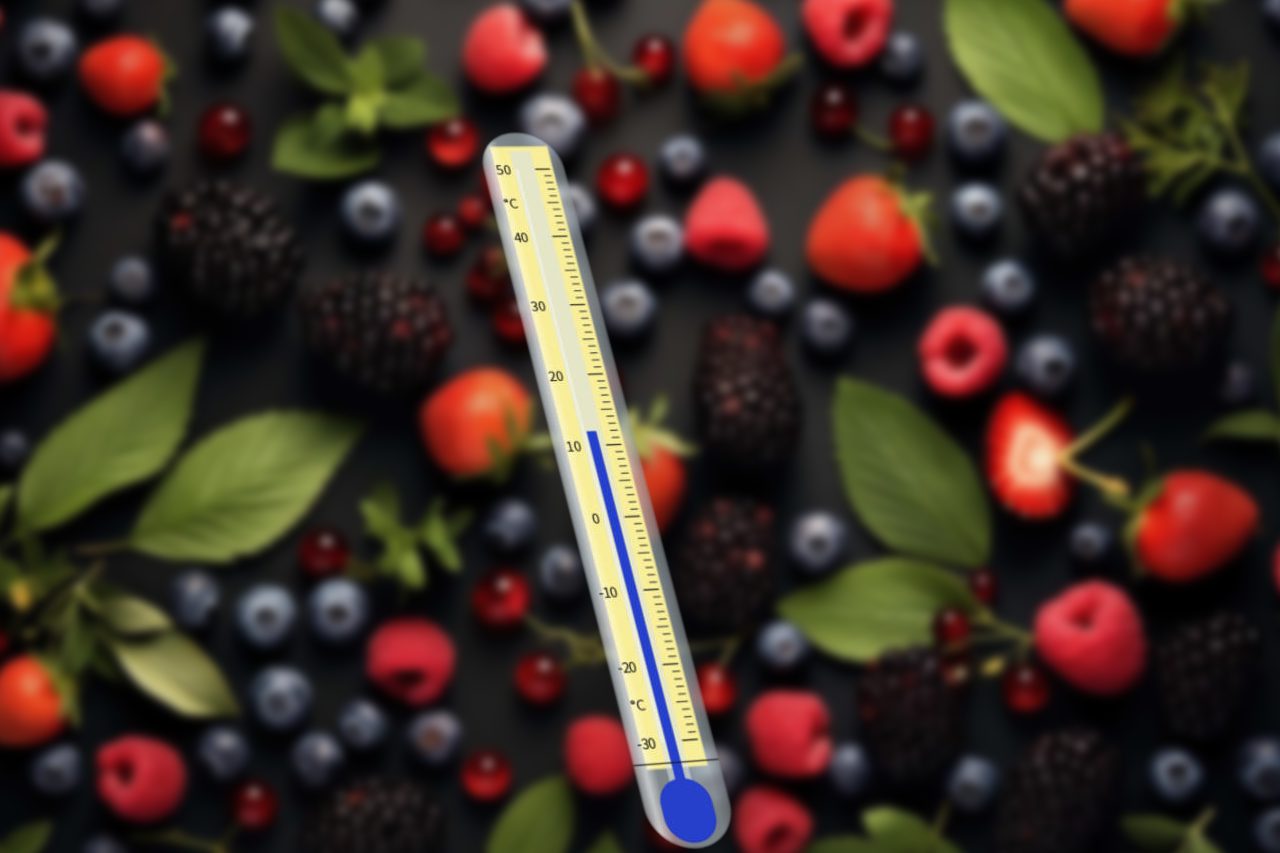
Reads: 12,°C
